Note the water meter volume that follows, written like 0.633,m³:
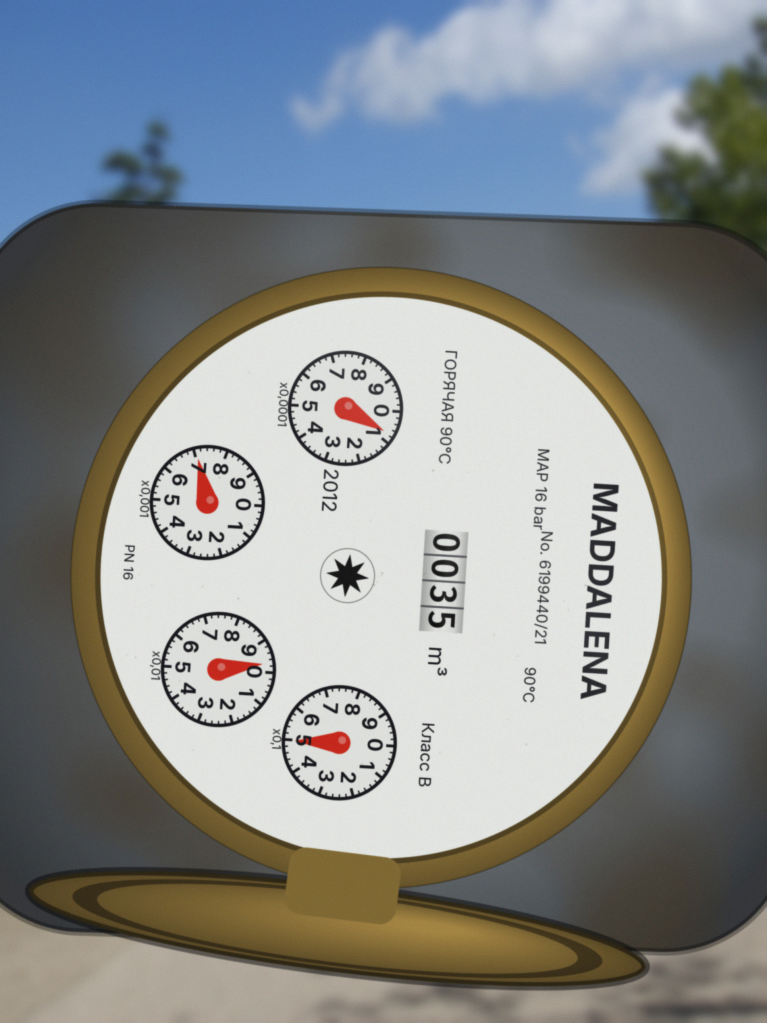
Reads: 35.4970,m³
